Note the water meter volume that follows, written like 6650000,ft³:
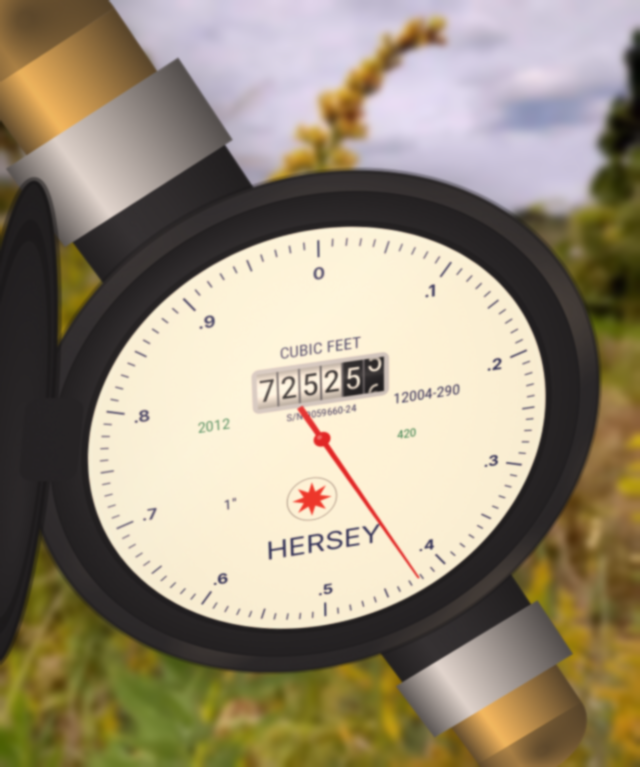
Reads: 725255.42,ft³
